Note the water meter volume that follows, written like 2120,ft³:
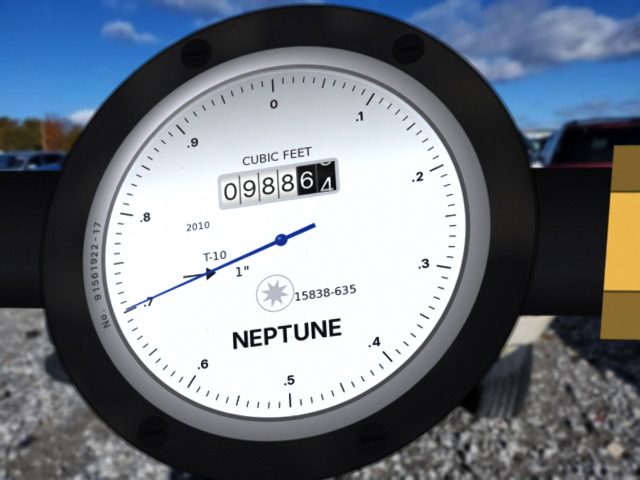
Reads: 98863.70,ft³
